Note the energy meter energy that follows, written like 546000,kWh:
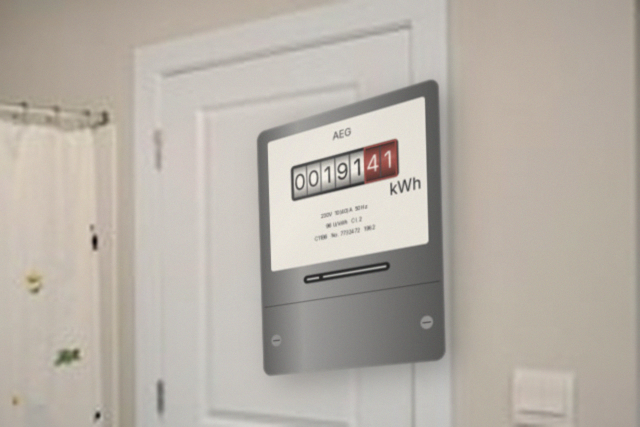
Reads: 191.41,kWh
